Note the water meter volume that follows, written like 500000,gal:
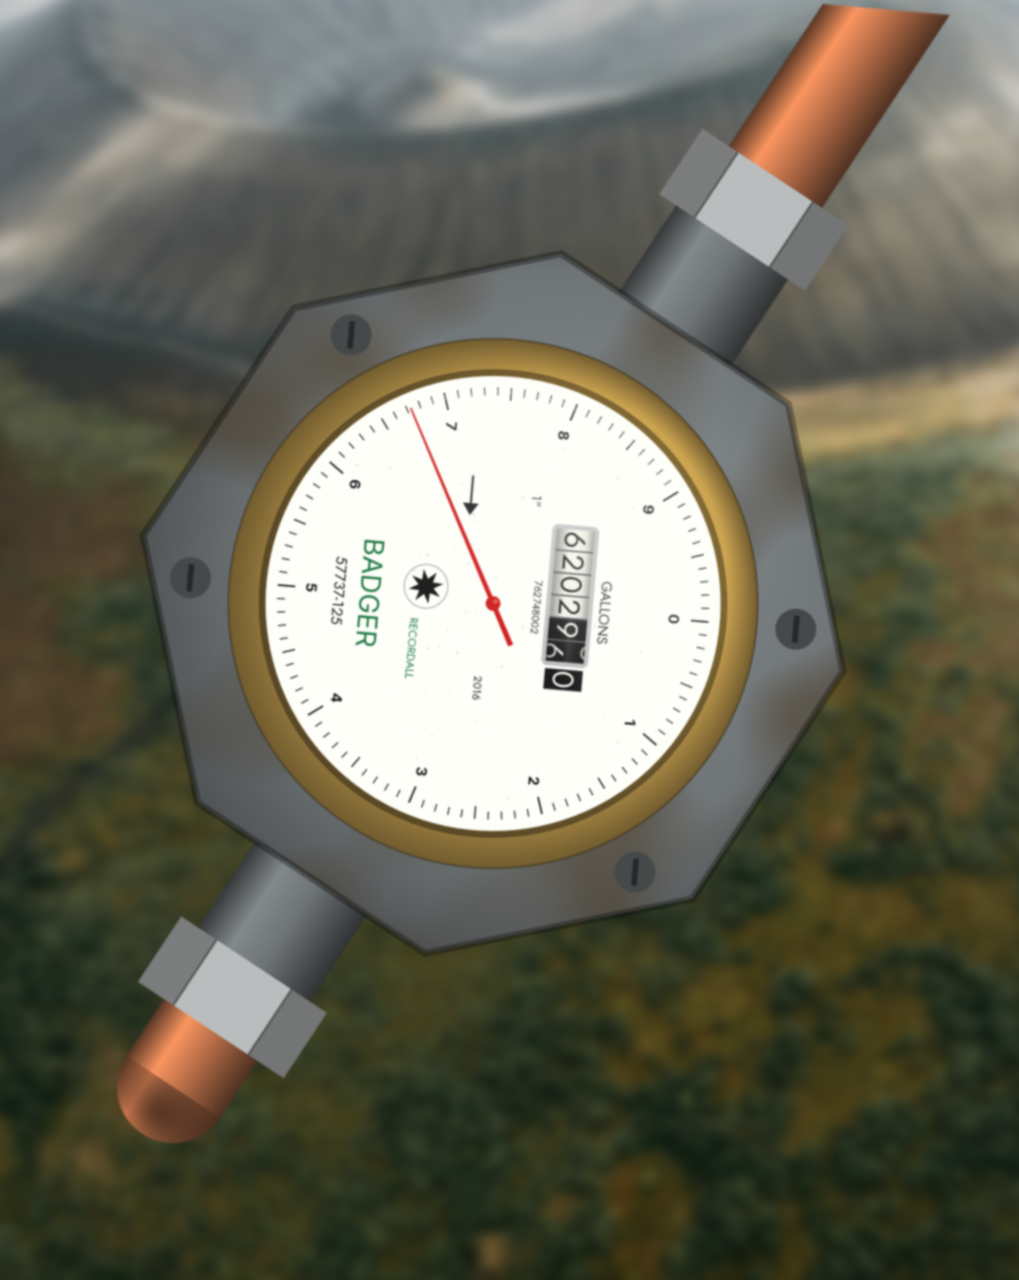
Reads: 6202956.7,gal
